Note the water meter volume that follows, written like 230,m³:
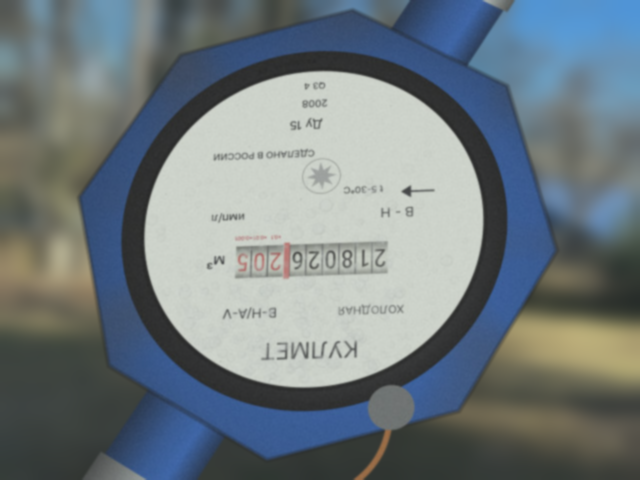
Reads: 218026.205,m³
